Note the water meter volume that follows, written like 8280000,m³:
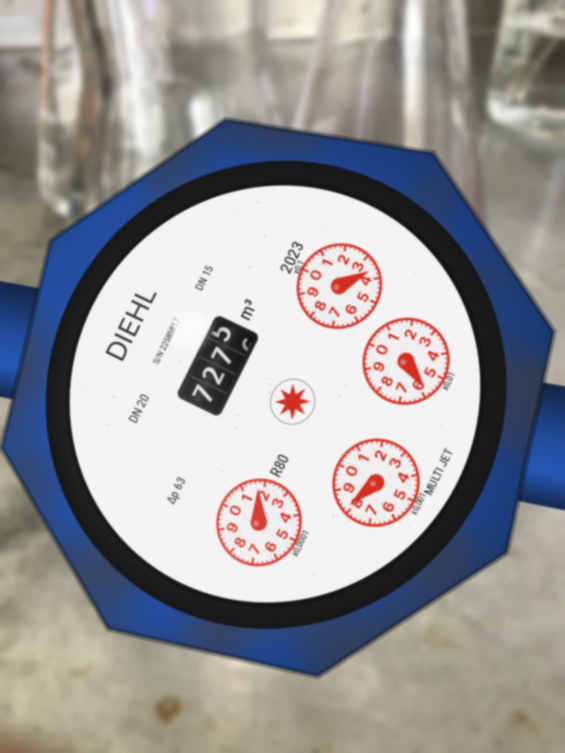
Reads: 7275.3581,m³
